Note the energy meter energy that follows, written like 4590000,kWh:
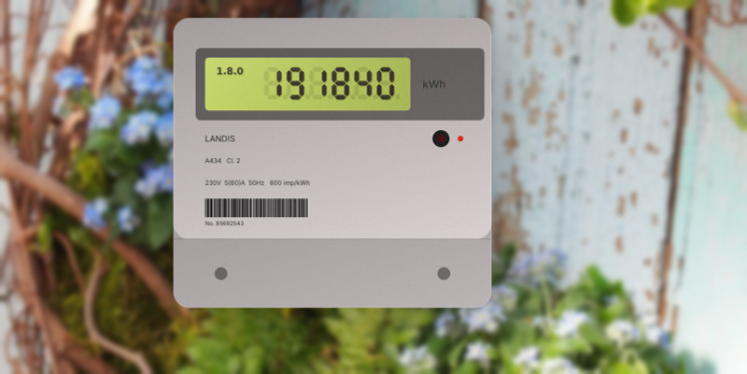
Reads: 191840,kWh
